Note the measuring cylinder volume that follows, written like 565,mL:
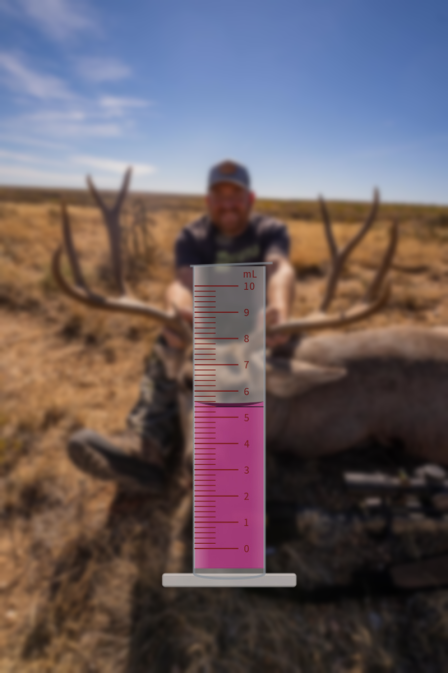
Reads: 5.4,mL
